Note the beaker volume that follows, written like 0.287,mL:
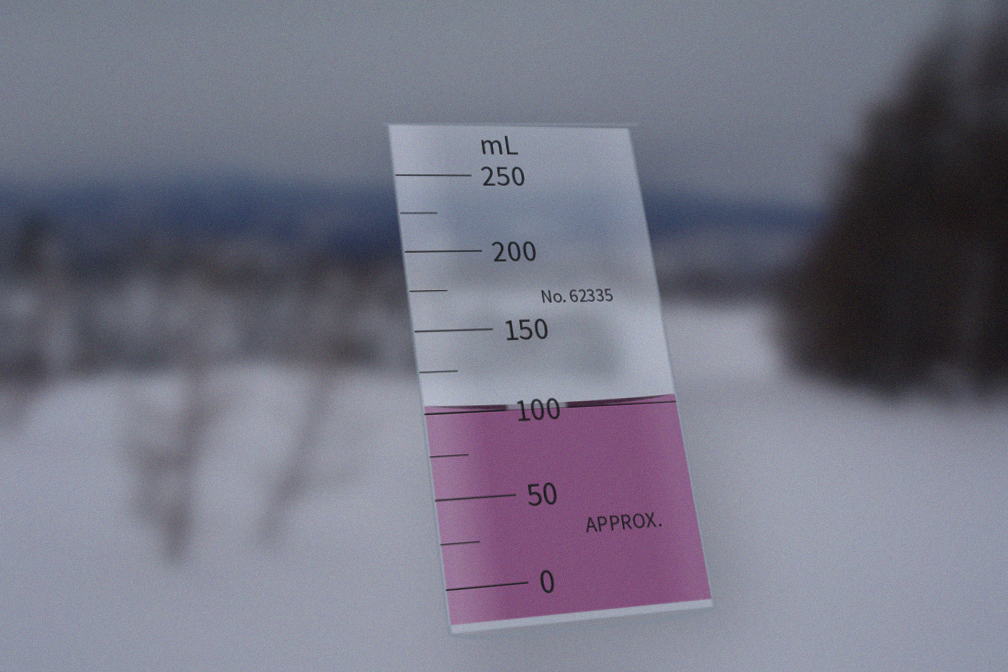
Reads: 100,mL
